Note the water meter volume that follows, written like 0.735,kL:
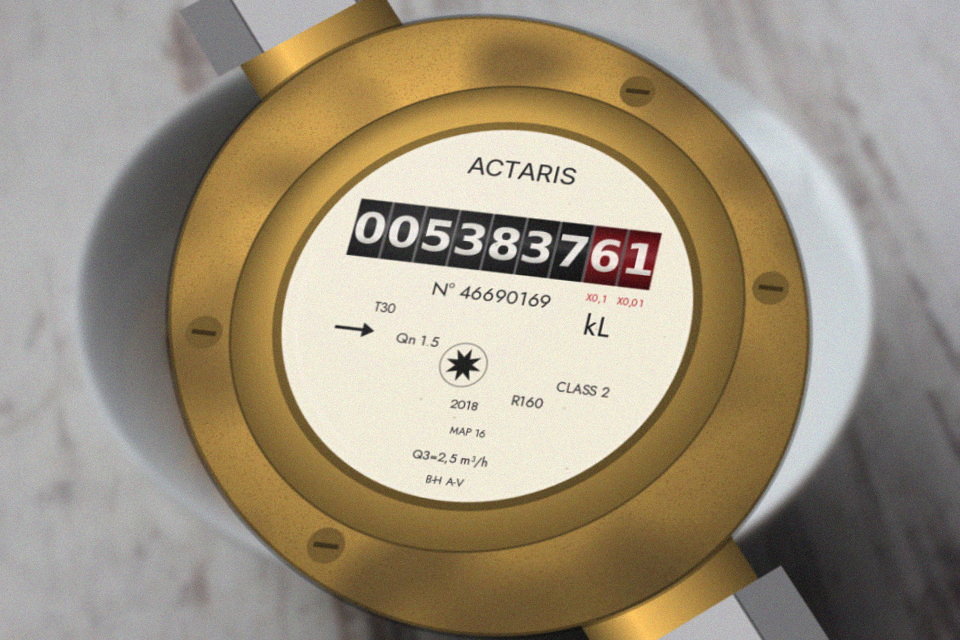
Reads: 53837.61,kL
